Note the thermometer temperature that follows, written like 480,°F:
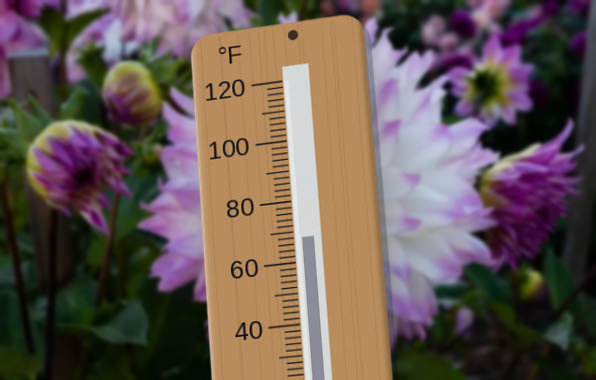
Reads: 68,°F
